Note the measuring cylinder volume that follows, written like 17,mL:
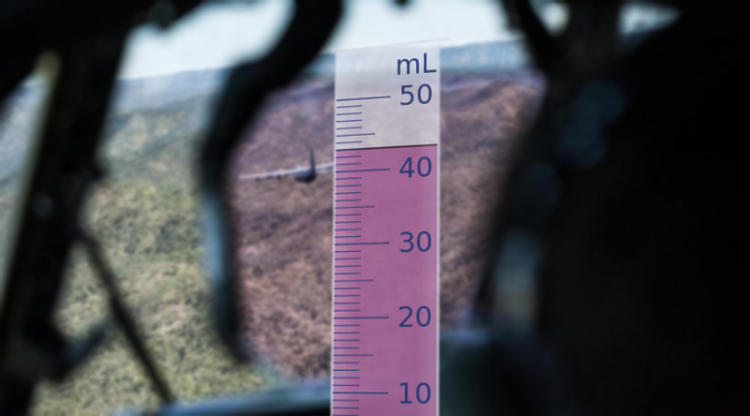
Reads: 43,mL
